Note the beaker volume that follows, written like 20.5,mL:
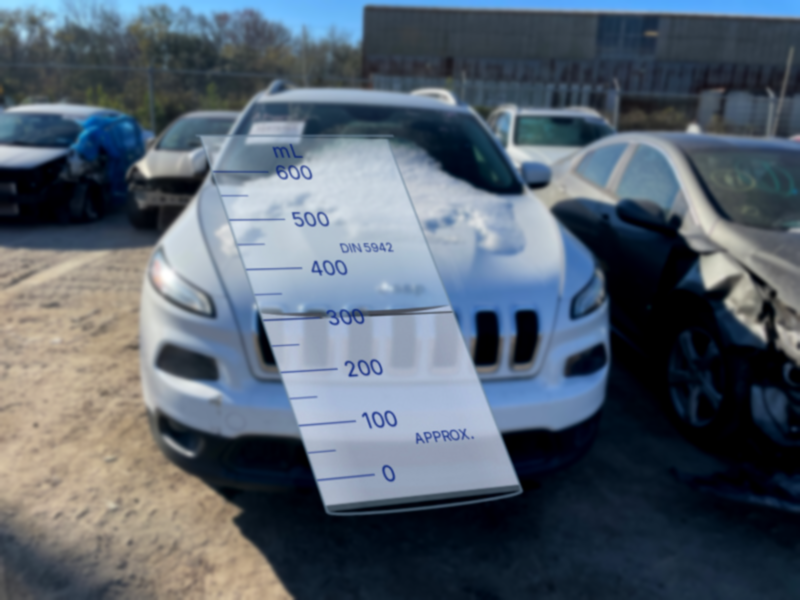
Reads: 300,mL
